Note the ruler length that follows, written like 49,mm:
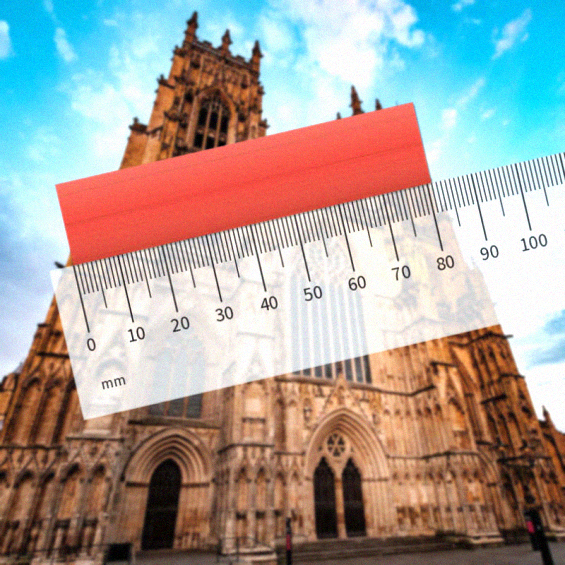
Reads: 81,mm
